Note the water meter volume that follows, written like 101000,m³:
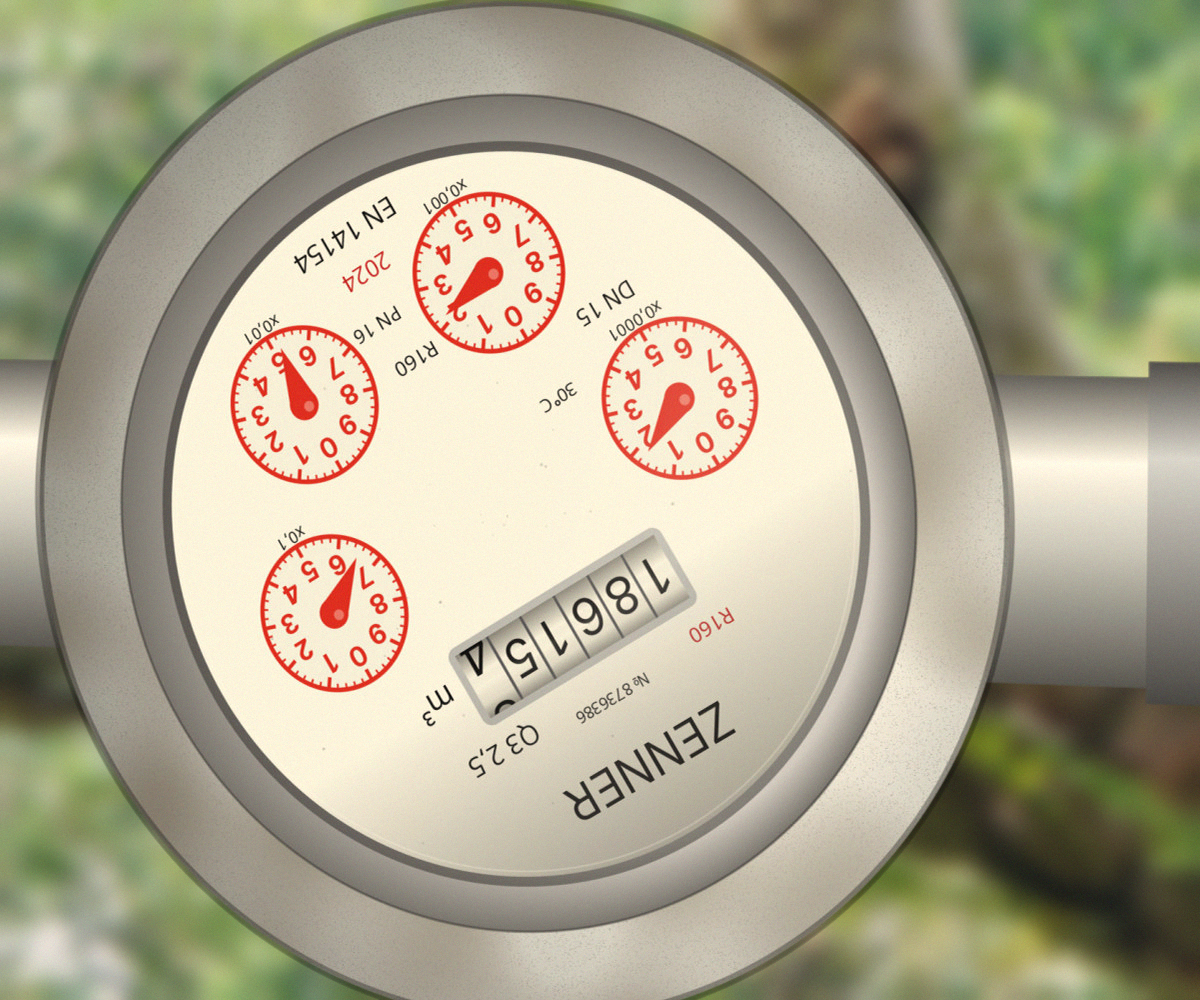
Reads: 186153.6521,m³
